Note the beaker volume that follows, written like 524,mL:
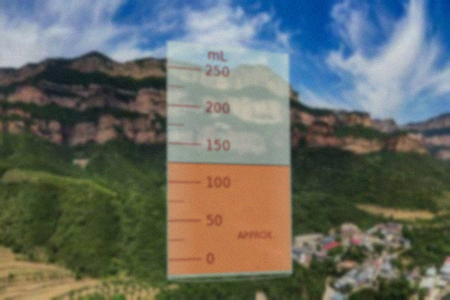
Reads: 125,mL
